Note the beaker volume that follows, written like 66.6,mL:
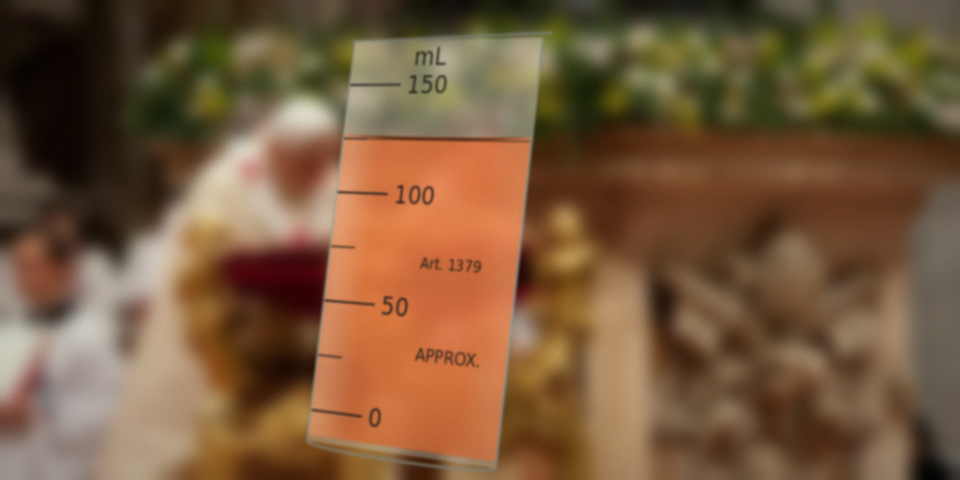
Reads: 125,mL
